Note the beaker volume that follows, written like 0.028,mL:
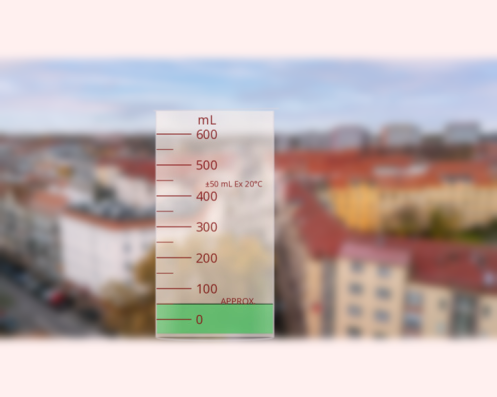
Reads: 50,mL
